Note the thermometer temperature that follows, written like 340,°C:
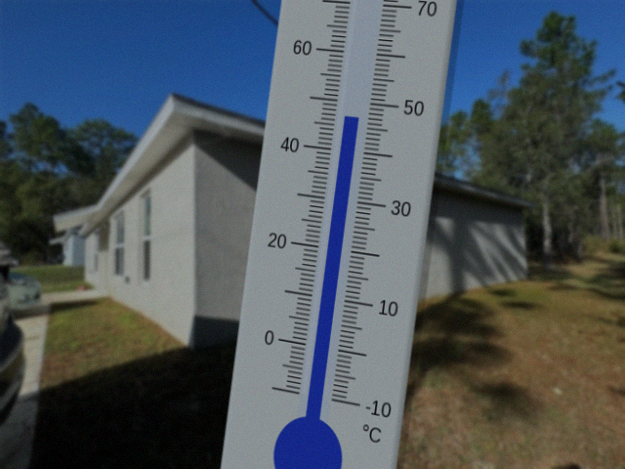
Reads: 47,°C
